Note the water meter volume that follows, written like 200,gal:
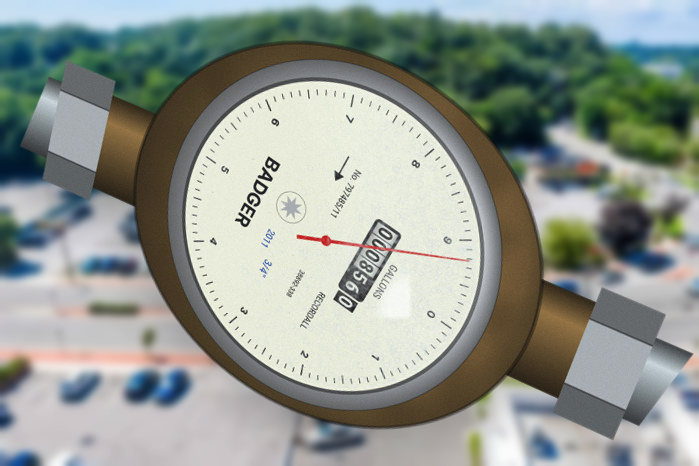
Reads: 8559.2,gal
